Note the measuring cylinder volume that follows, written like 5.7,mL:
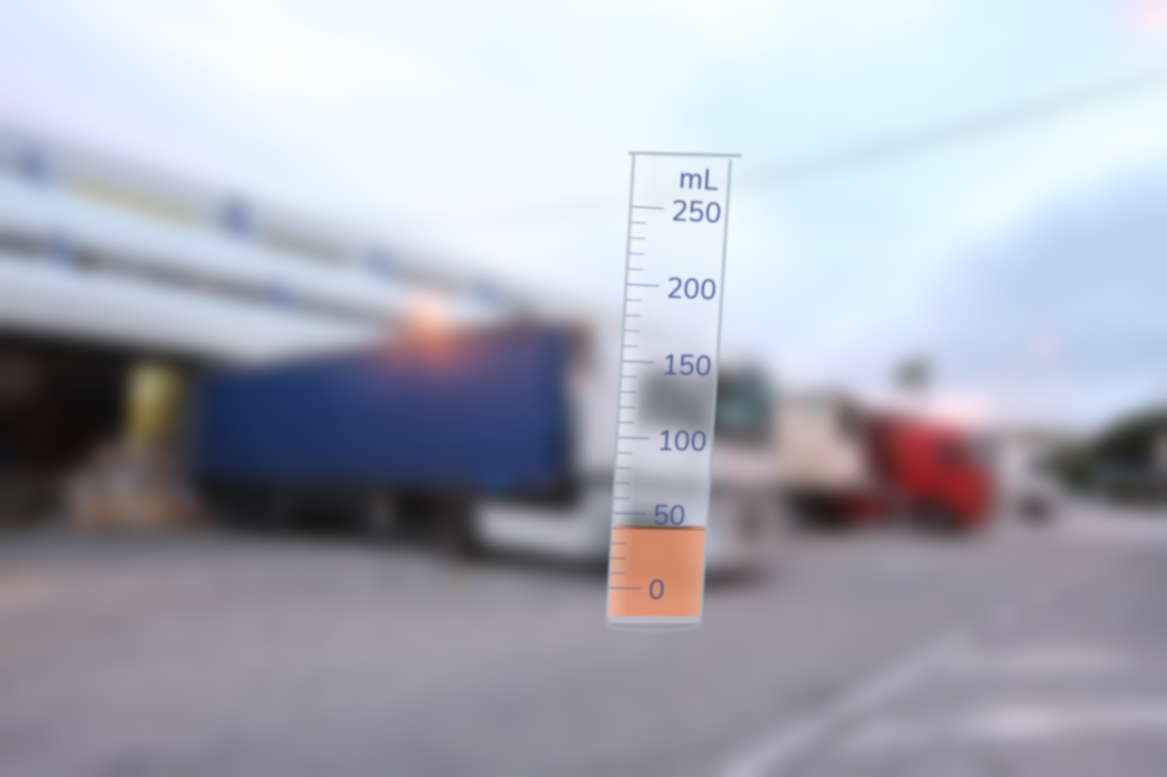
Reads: 40,mL
